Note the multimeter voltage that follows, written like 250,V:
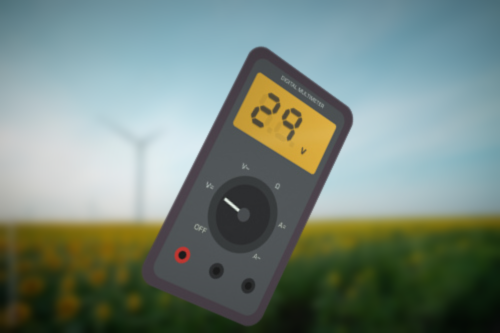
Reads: 29,V
